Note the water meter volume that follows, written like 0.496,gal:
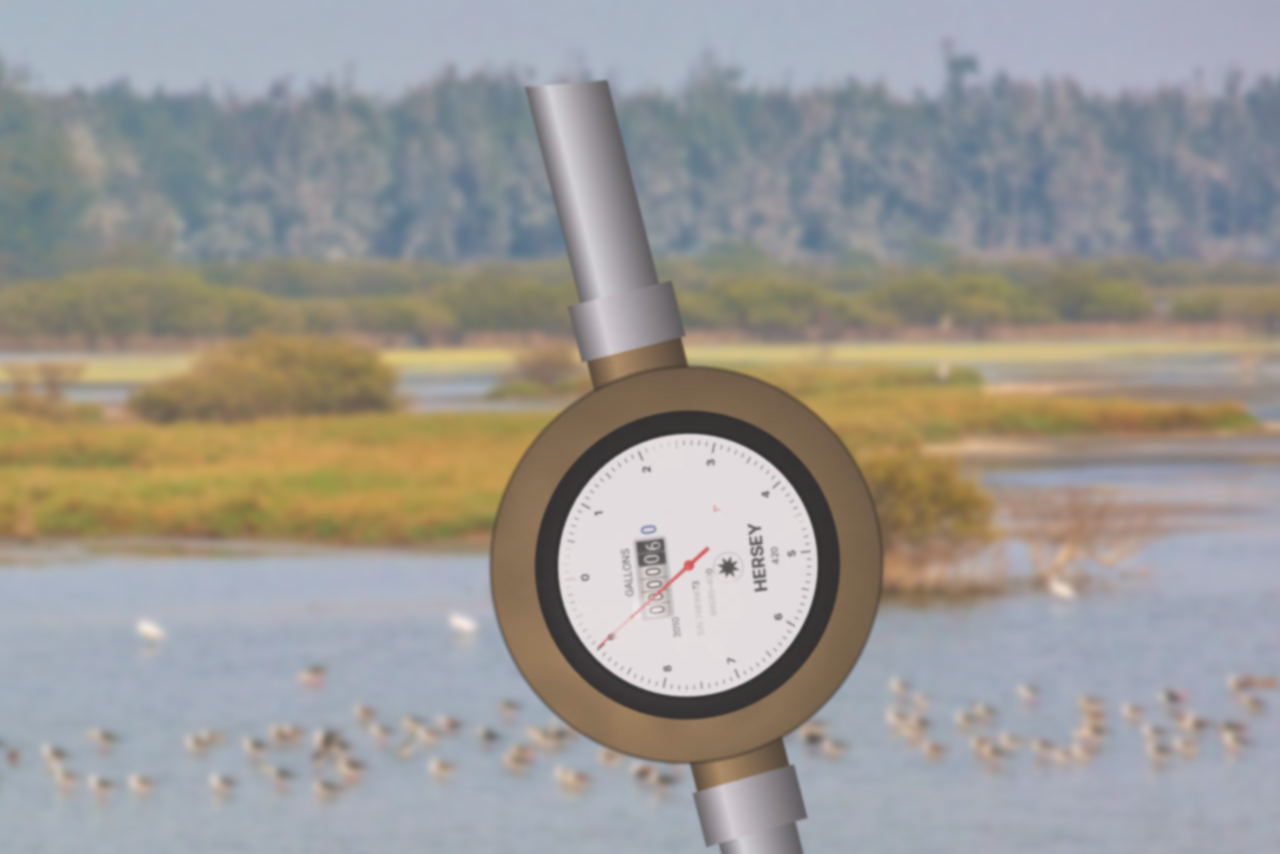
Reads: 59.0,gal
